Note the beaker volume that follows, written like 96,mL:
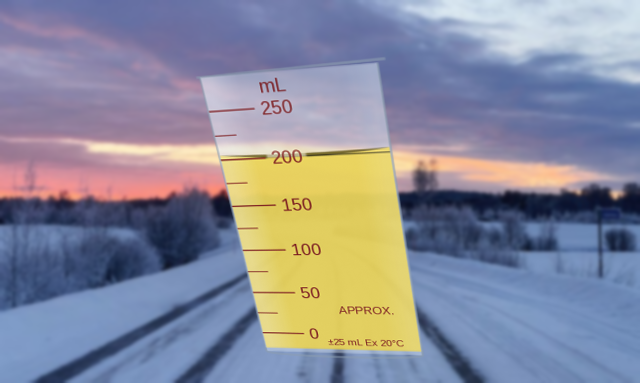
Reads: 200,mL
